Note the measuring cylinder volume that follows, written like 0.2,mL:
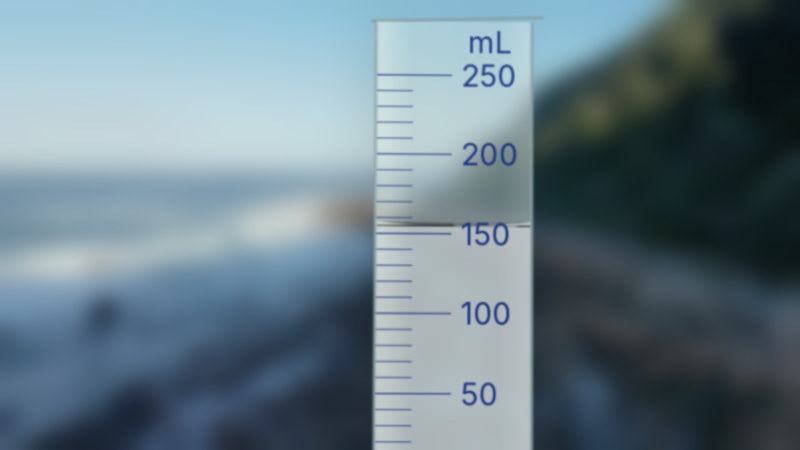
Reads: 155,mL
